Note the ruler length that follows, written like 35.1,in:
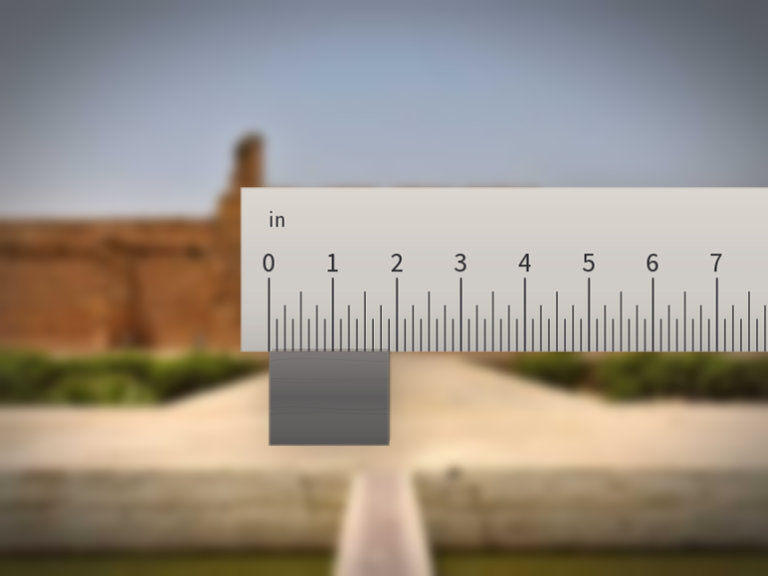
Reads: 1.875,in
